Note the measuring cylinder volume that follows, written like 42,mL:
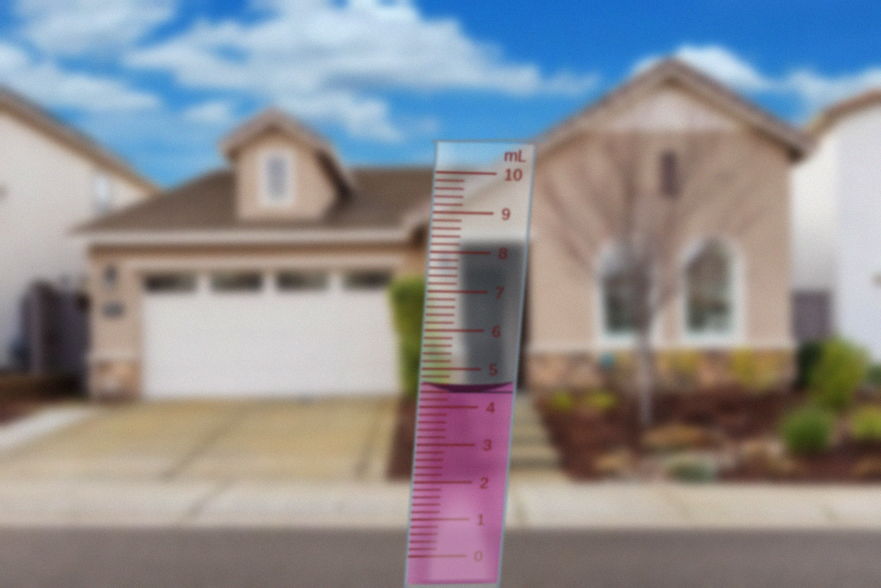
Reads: 4.4,mL
